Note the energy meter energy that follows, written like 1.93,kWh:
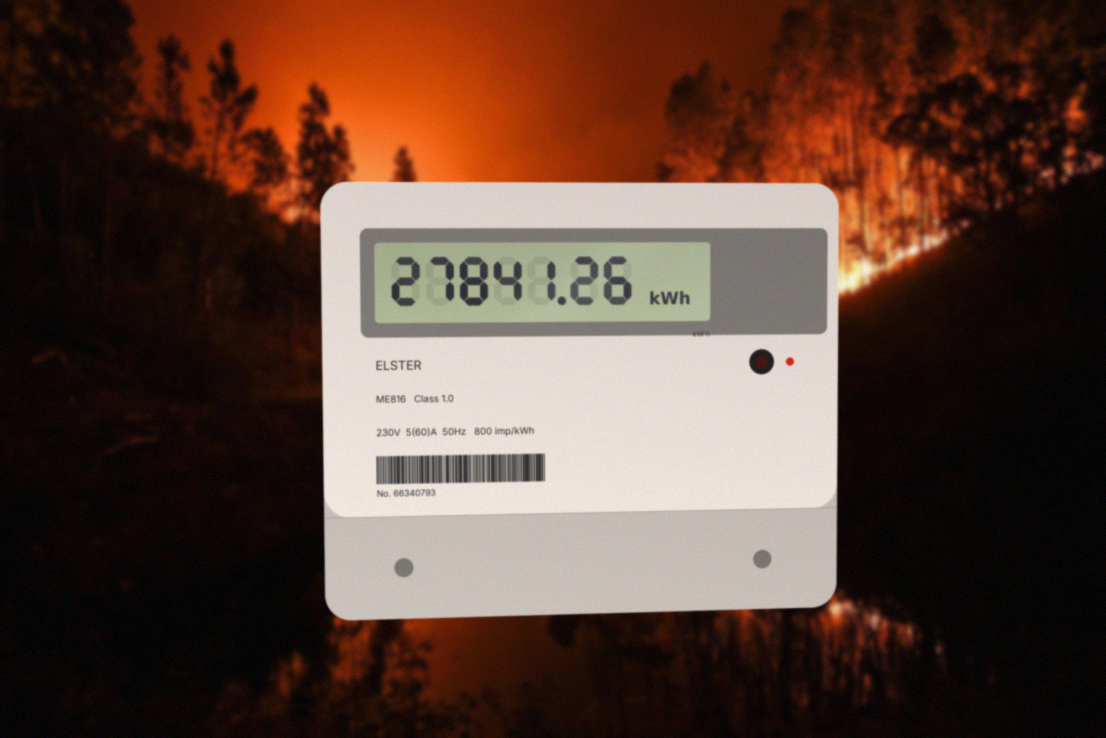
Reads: 27841.26,kWh
